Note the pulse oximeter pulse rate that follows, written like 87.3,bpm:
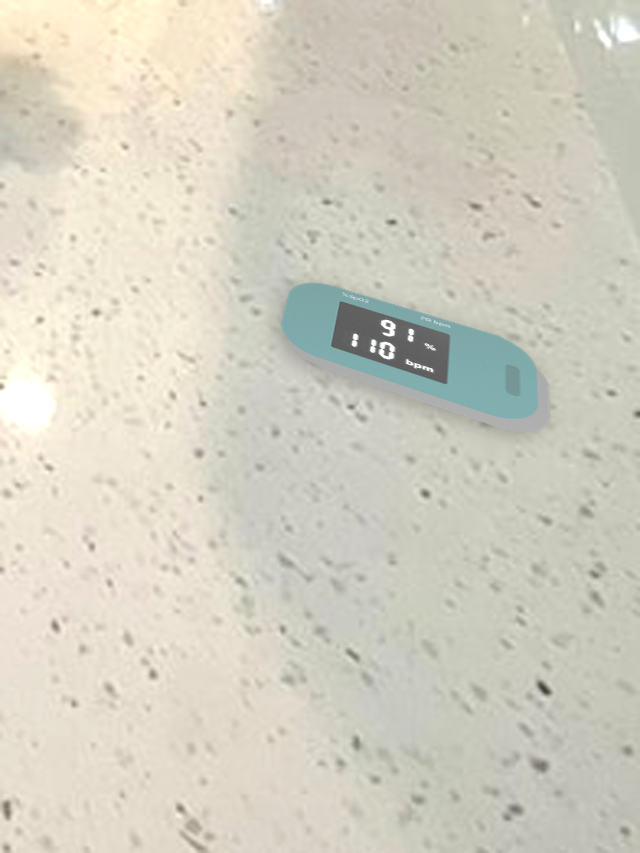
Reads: 110,bpm
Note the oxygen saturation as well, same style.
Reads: 91,%
